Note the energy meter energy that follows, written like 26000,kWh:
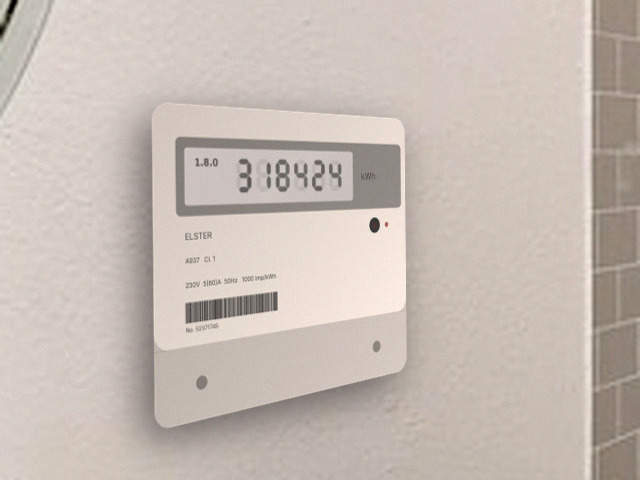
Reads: 318424,kWh
